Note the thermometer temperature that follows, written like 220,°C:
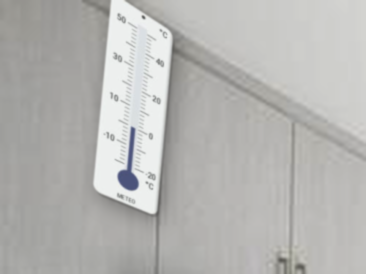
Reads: 0,°C
